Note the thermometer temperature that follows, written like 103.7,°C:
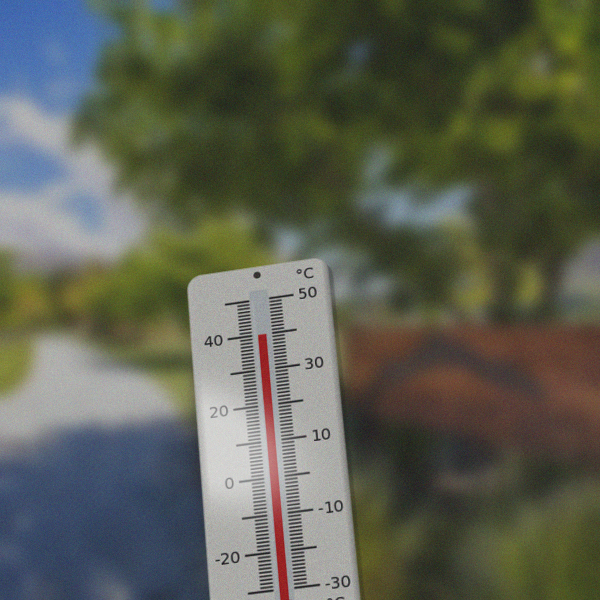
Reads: 40,°C
